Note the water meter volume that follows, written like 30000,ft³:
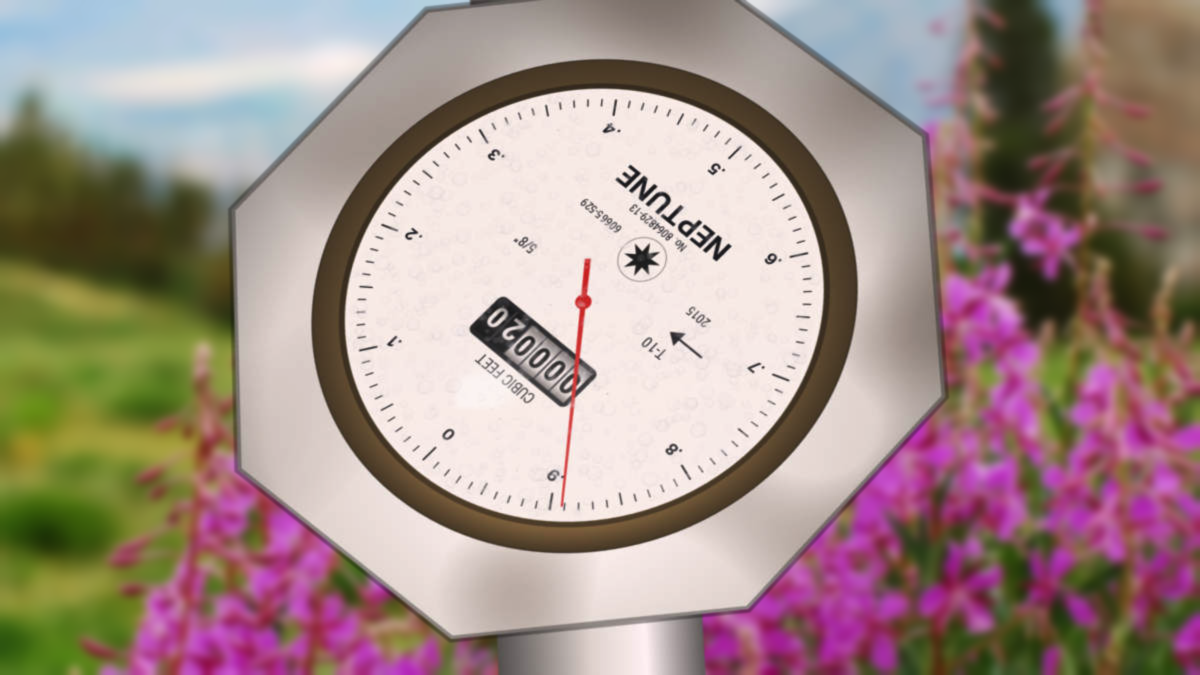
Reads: 19.89,ft³
